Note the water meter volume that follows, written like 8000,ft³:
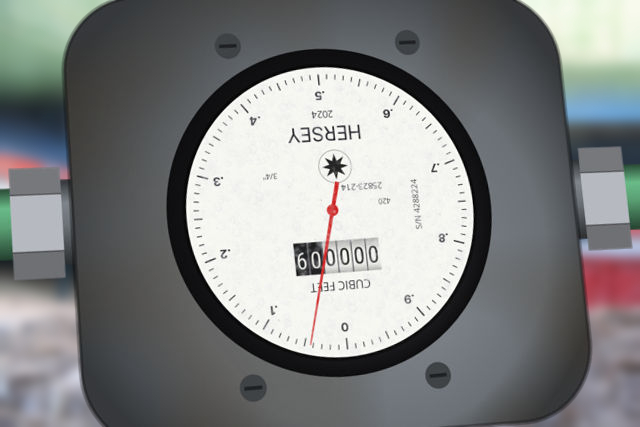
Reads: 9.04,ft³
